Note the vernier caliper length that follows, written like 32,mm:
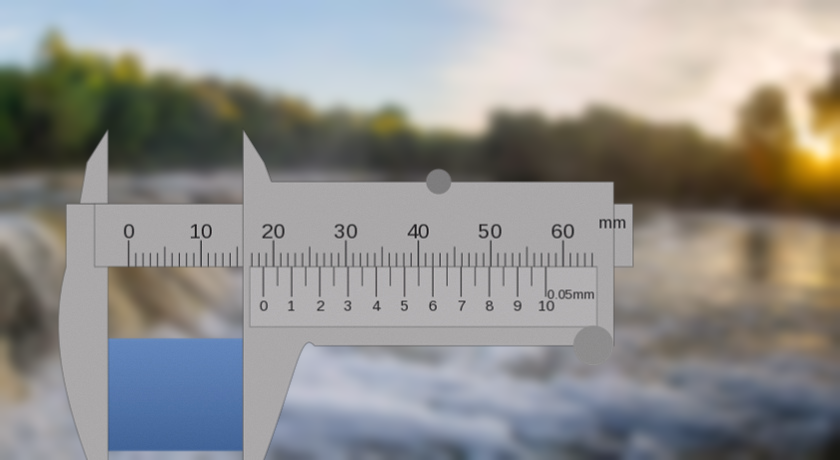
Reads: 18.6,mm
